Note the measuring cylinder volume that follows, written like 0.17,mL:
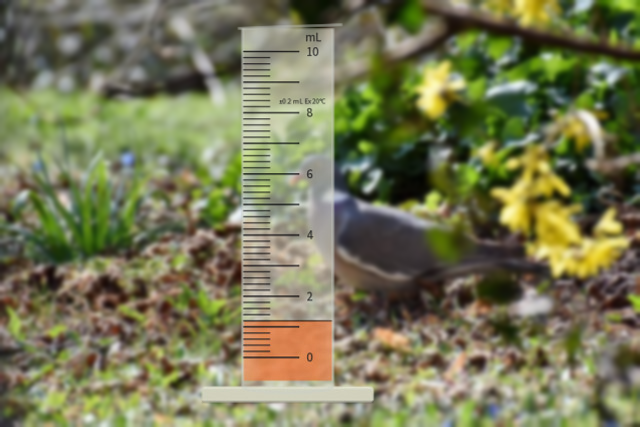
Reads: 1.2,mL
